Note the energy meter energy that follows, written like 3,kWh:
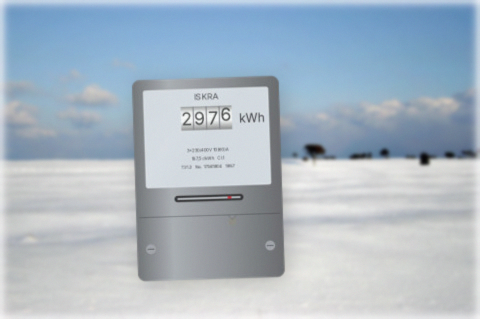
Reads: 2976,kWh
